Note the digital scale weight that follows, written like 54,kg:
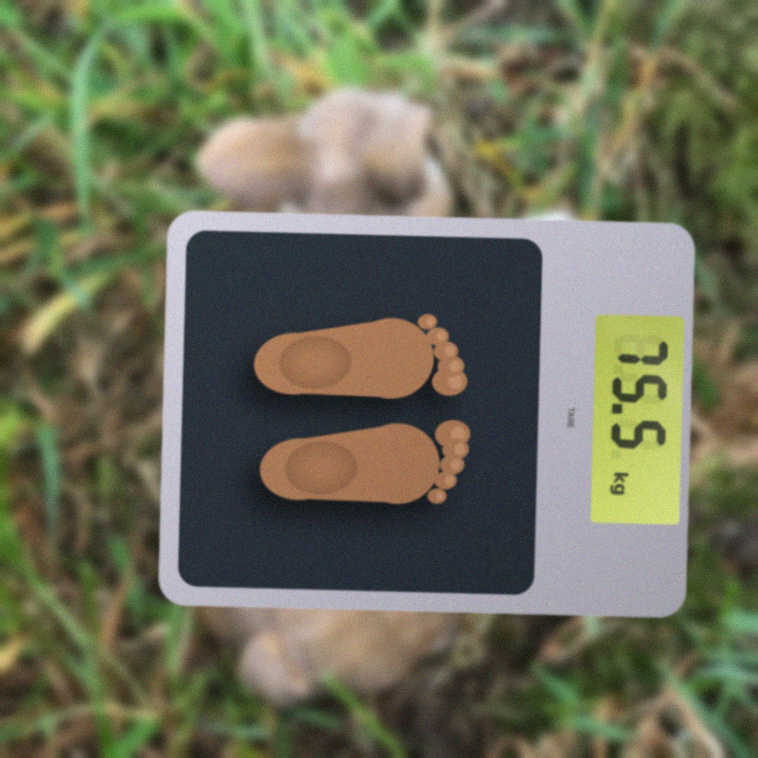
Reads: 75.5,kg
